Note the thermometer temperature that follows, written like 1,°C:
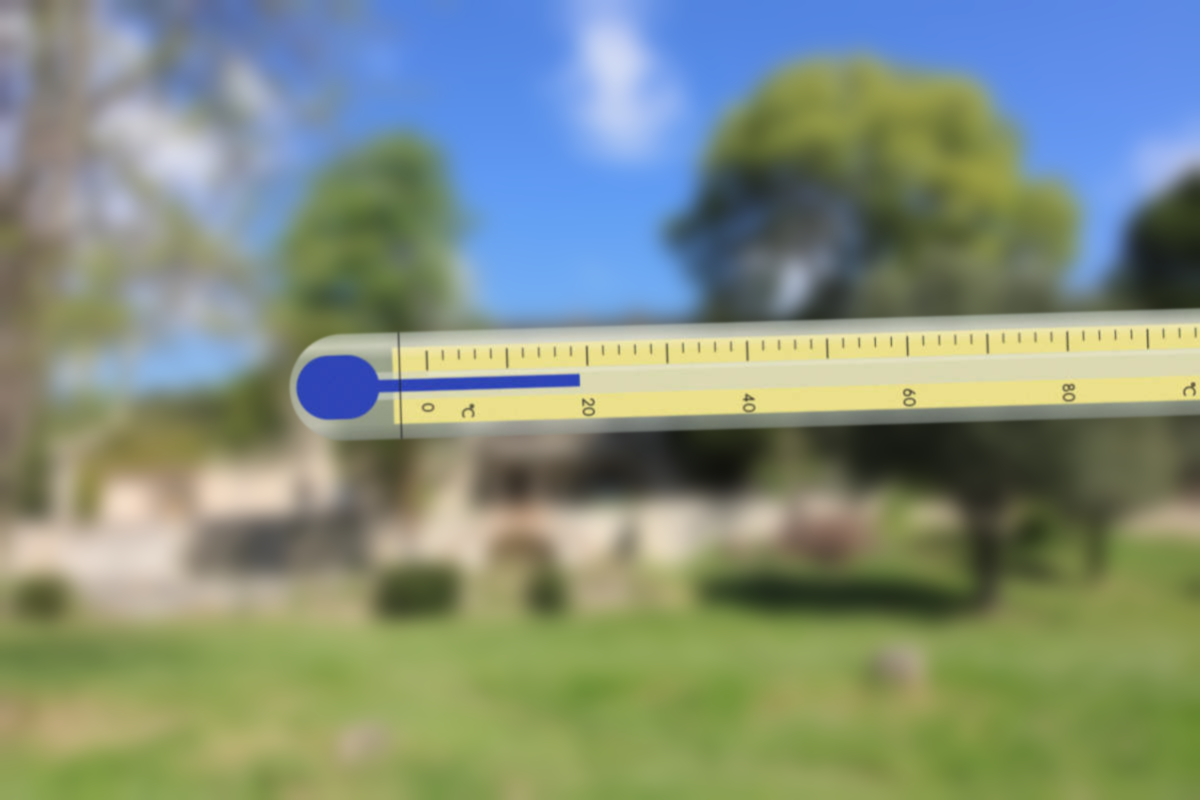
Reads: 19,°C
